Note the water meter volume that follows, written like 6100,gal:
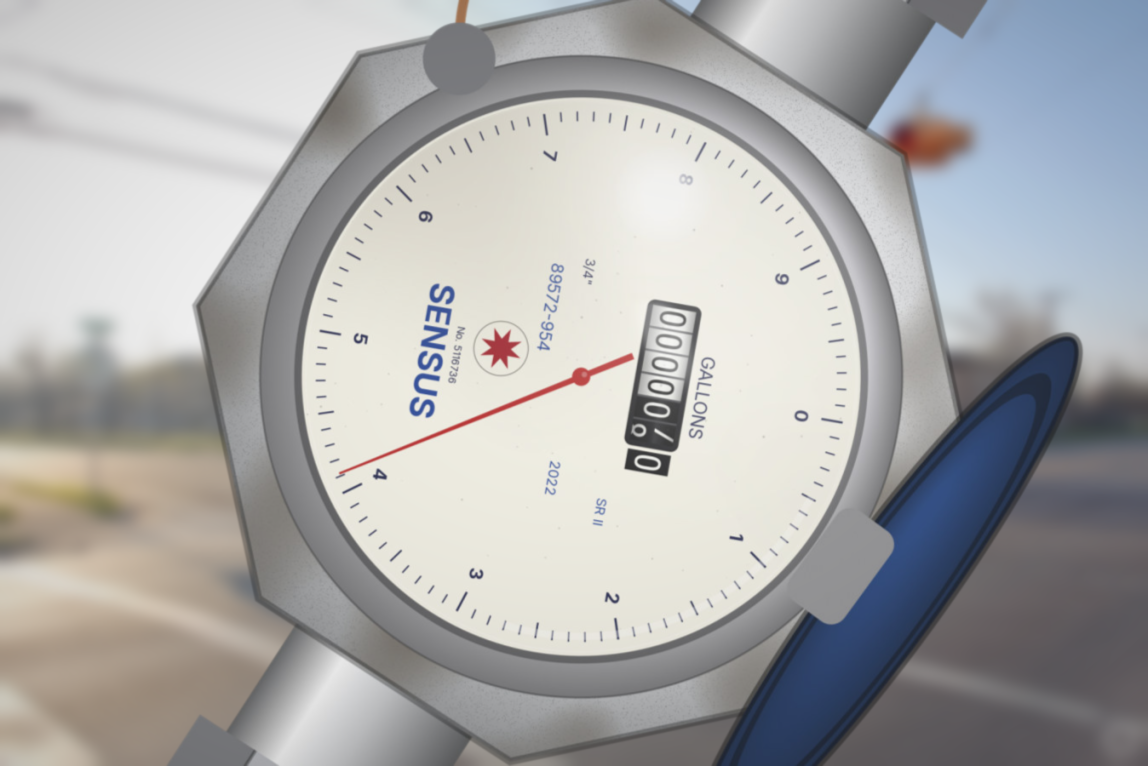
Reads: 74.1,gal
